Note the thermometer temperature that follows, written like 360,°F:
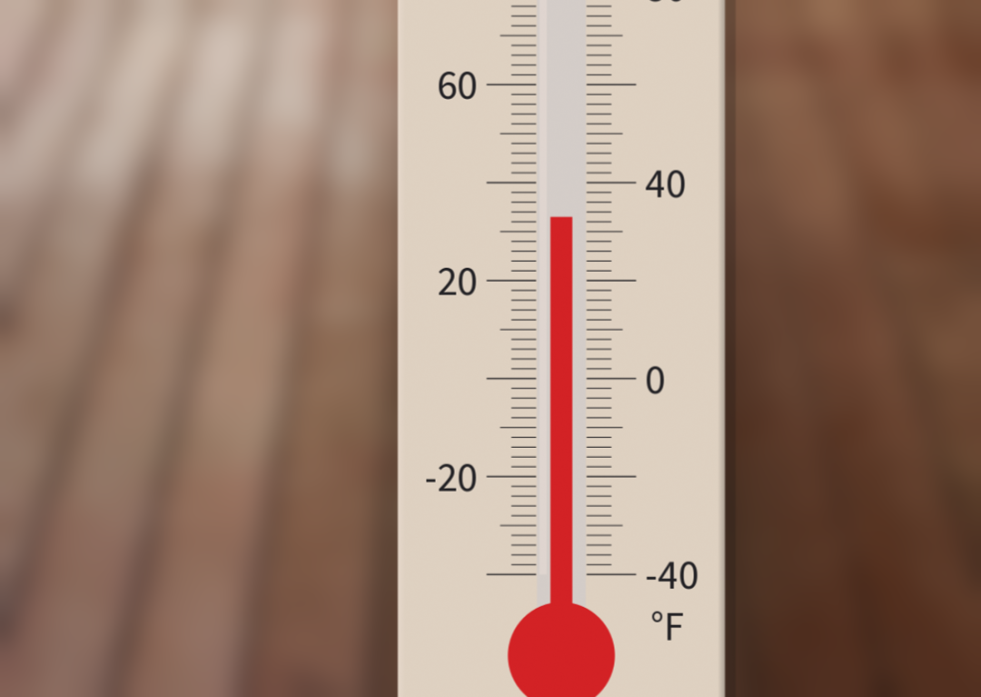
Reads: 33,°F
